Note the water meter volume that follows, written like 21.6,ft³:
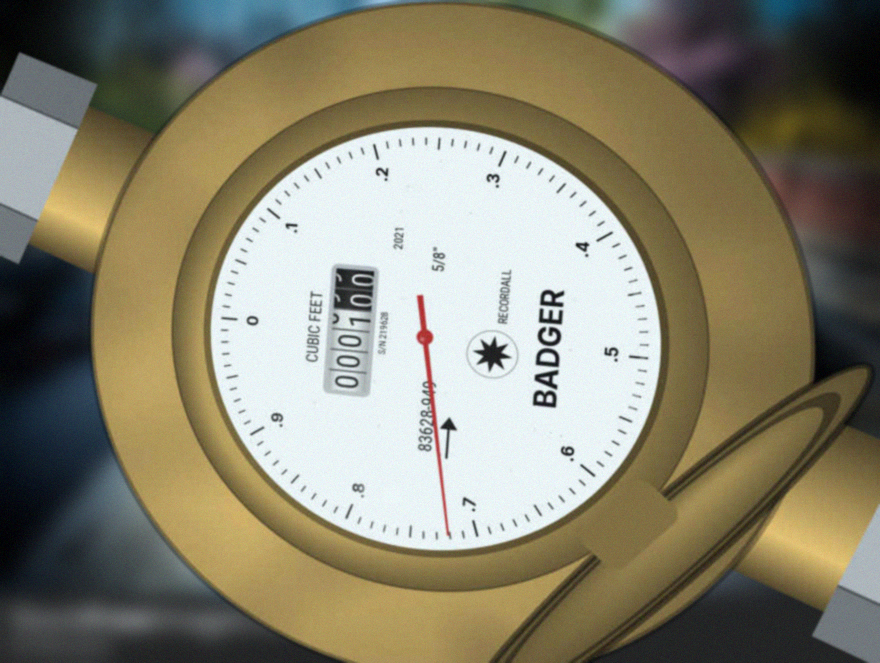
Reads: 99.72,ft³
